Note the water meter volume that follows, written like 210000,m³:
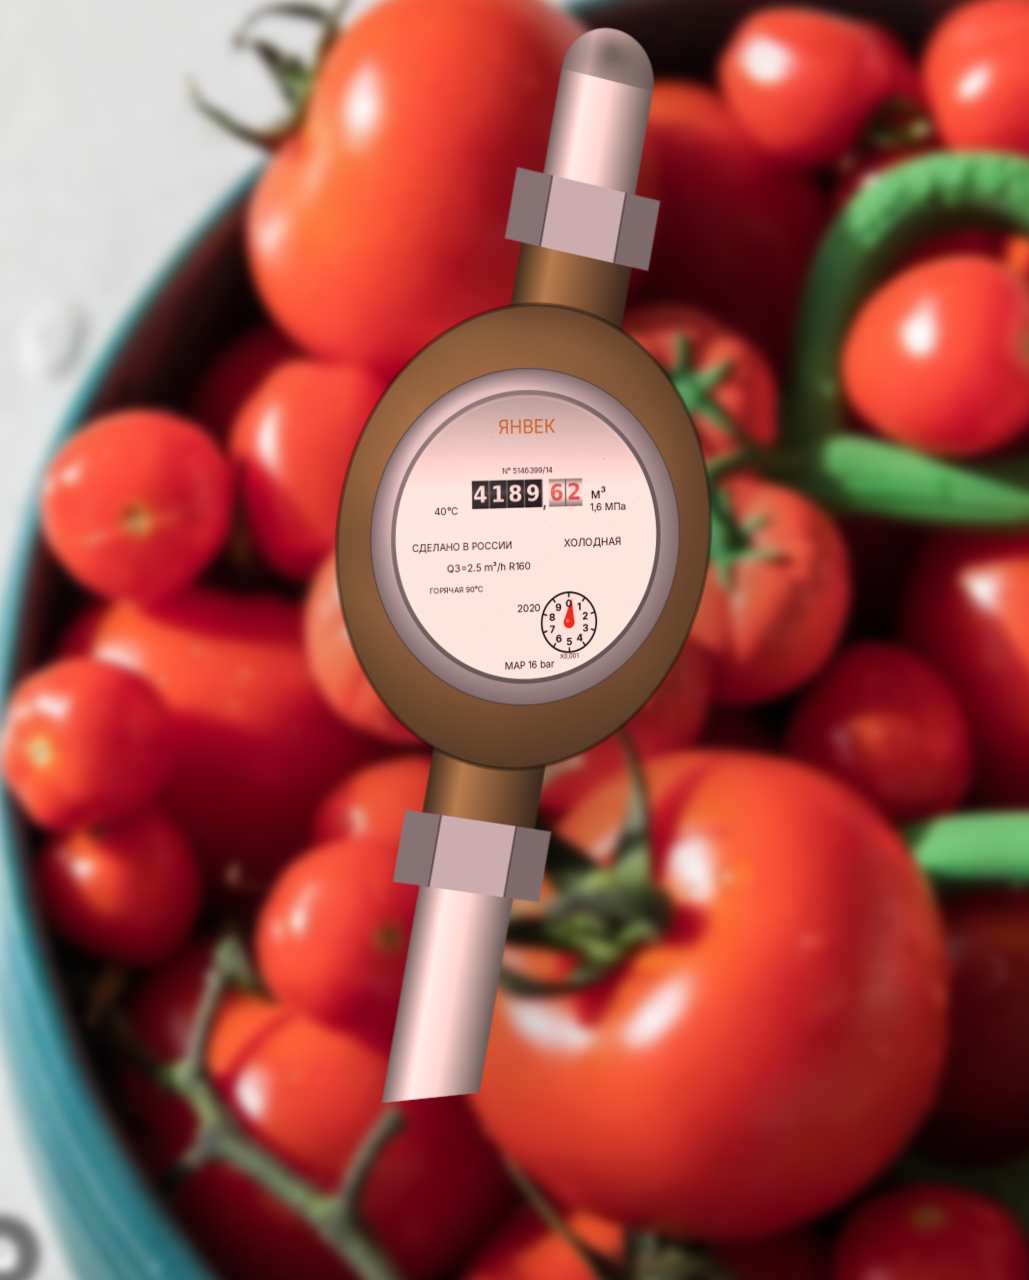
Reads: 4189.620,m³
